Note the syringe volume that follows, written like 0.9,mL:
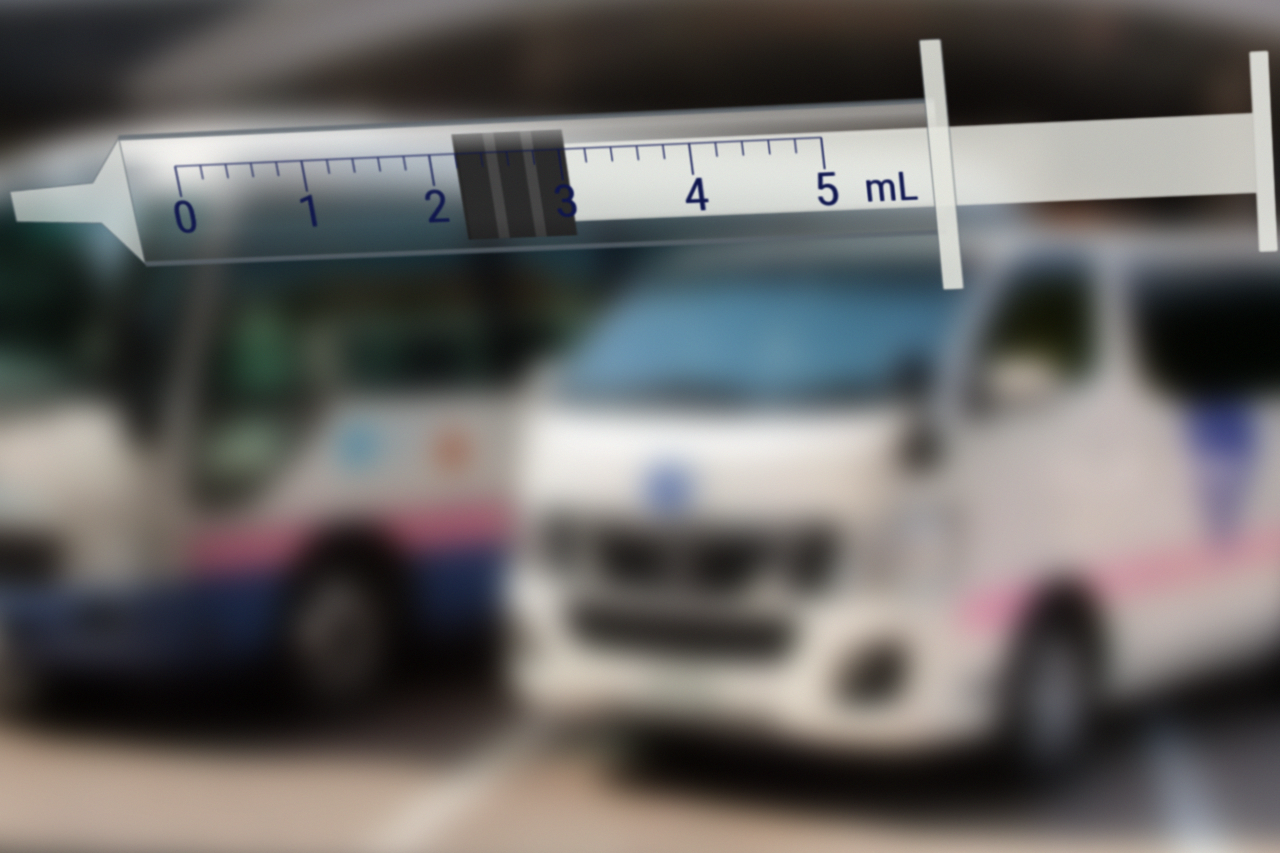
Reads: 2.2,mL
